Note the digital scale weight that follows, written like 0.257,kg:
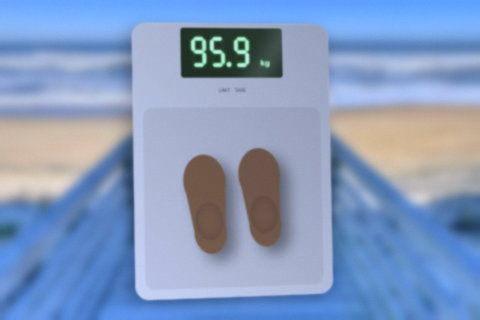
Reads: 95.9,kg
